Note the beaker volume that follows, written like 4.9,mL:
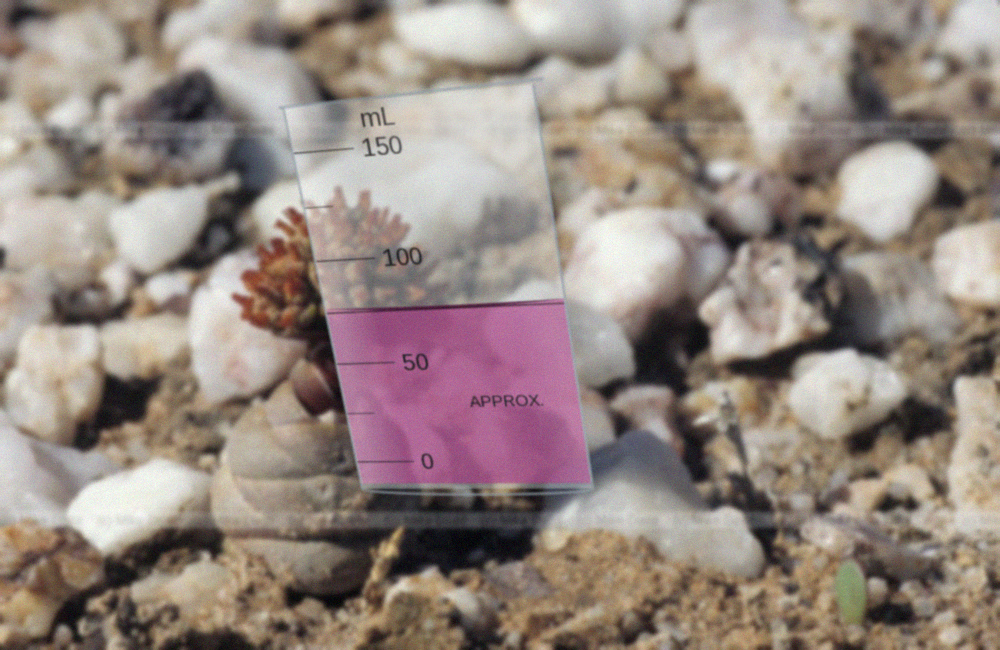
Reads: 75,mL
